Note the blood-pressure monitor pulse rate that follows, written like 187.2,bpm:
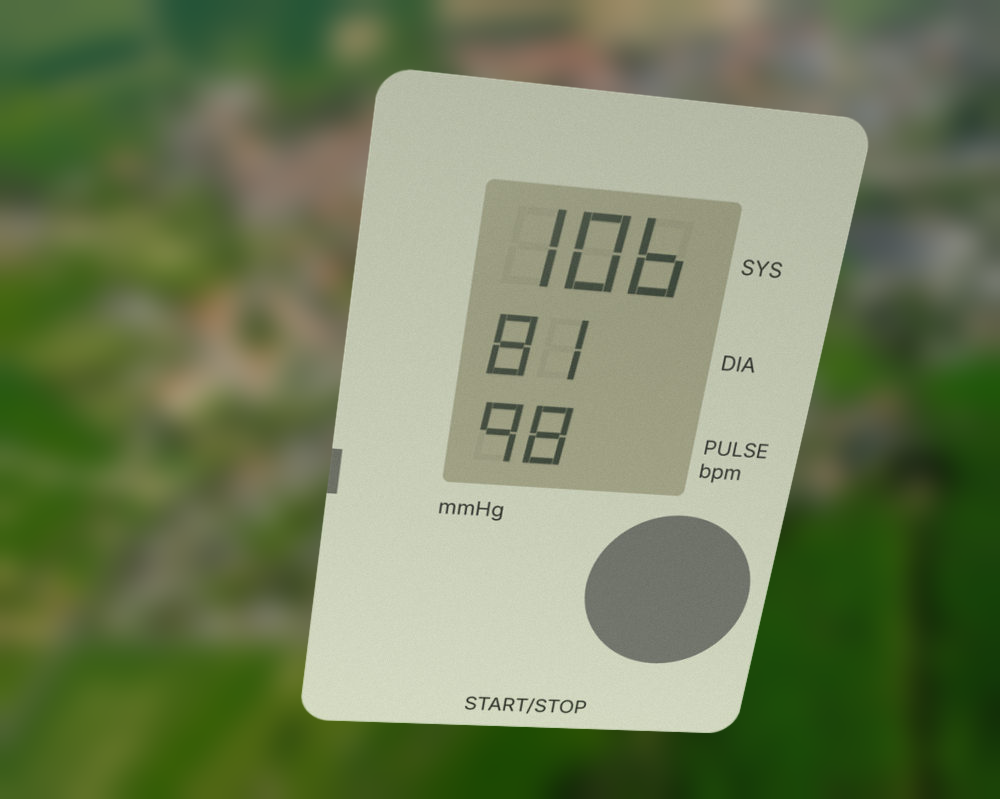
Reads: 98,bpm
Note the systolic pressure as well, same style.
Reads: 106,mmHg
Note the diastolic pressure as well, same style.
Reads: 81,mmHg
